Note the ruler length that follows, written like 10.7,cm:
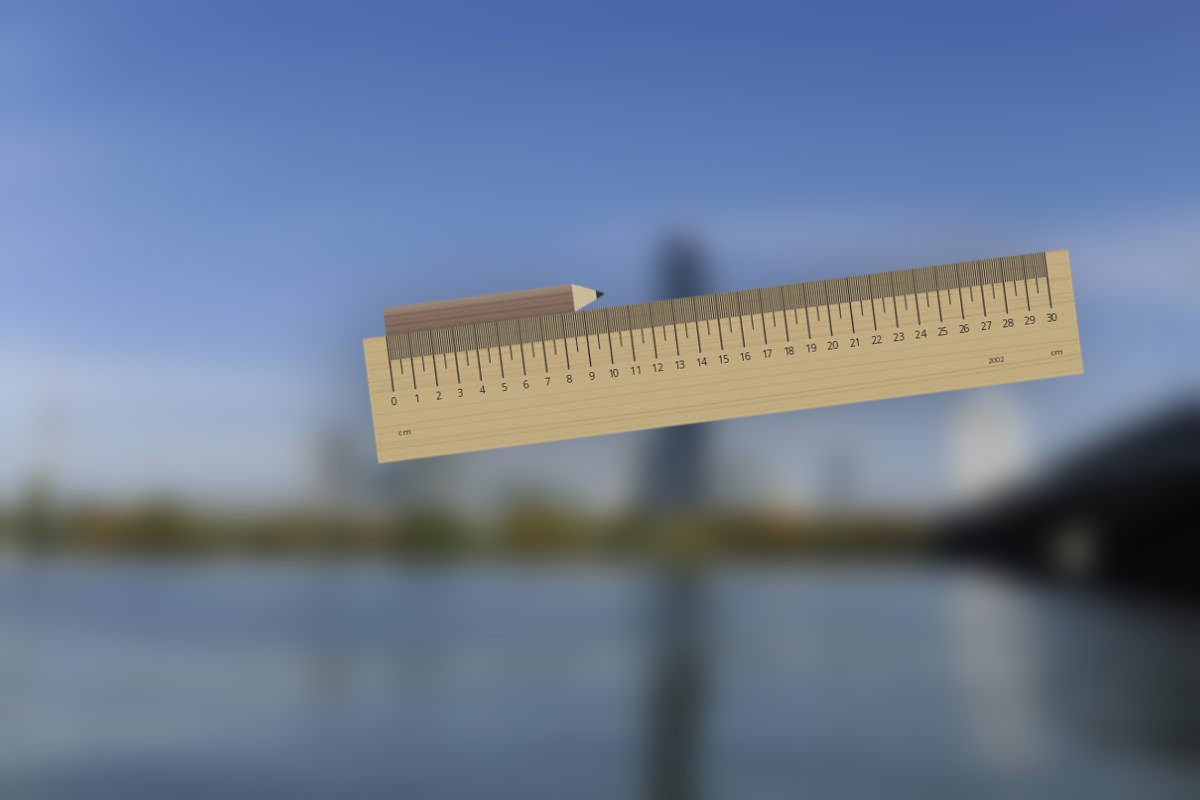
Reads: 10,cm
